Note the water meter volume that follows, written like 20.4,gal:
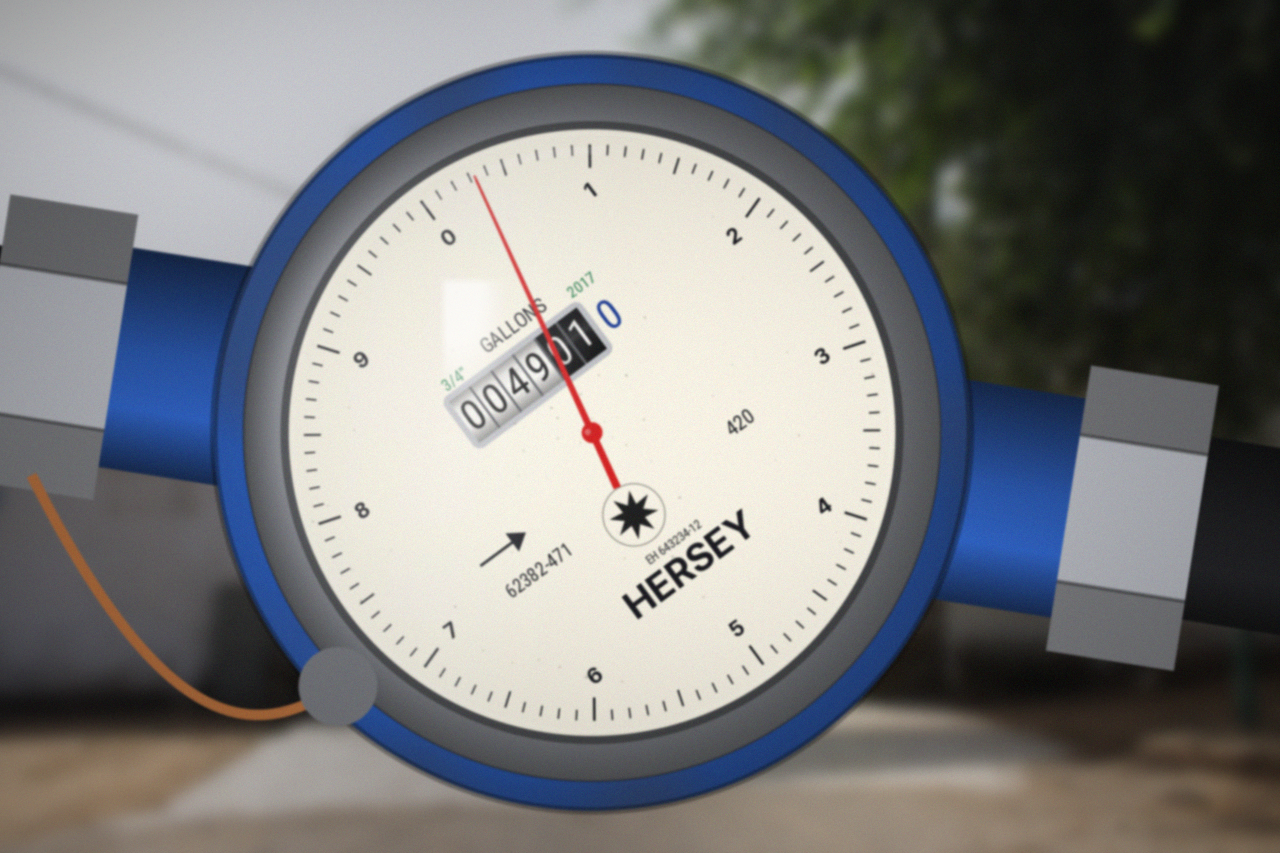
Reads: 49010.3,gal
